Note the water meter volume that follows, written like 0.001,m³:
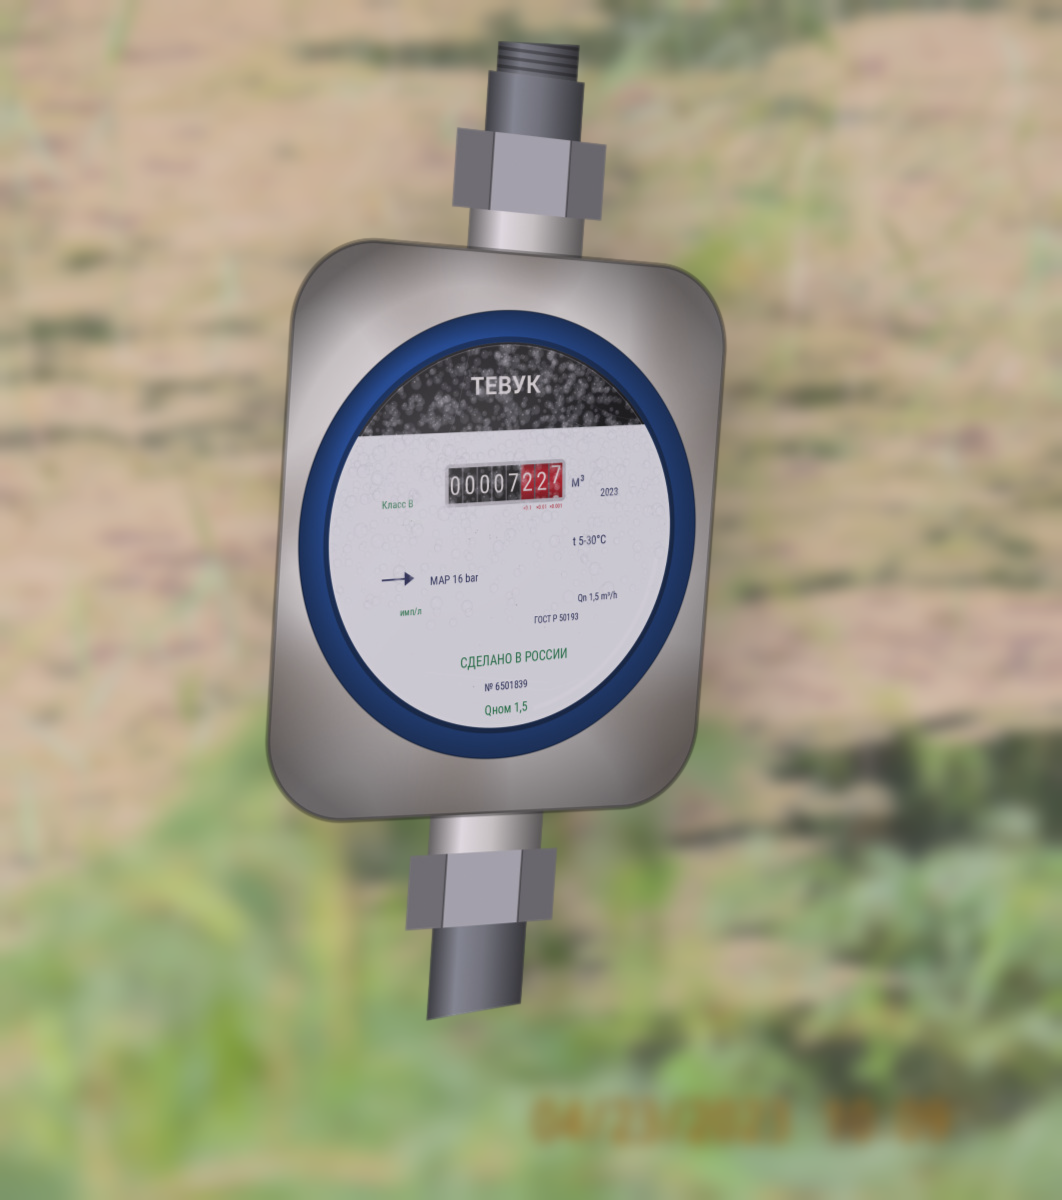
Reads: 7.227,m³
